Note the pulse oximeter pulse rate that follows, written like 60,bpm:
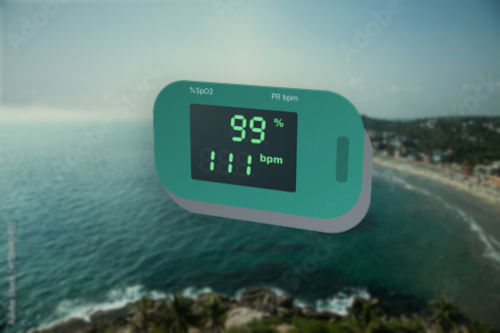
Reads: 111,bpm
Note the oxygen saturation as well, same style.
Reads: 99,%
